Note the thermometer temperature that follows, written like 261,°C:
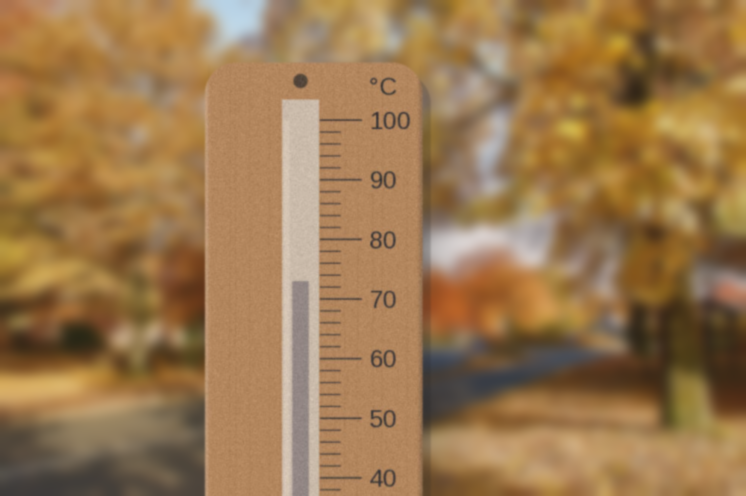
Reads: 73,°C
